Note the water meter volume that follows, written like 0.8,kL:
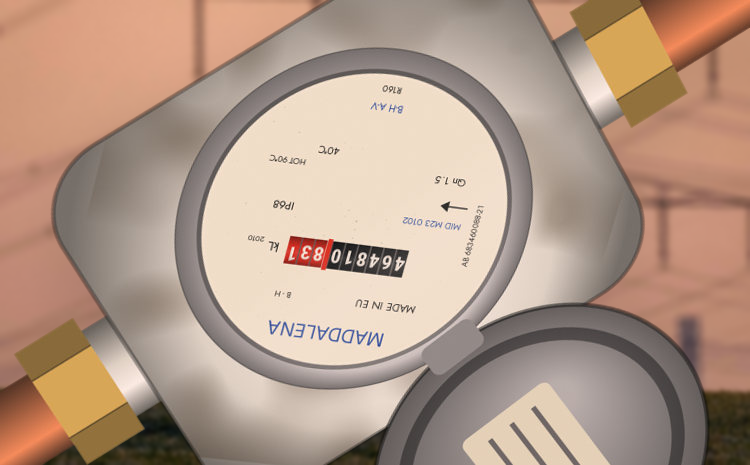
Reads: 464810.831,kL
